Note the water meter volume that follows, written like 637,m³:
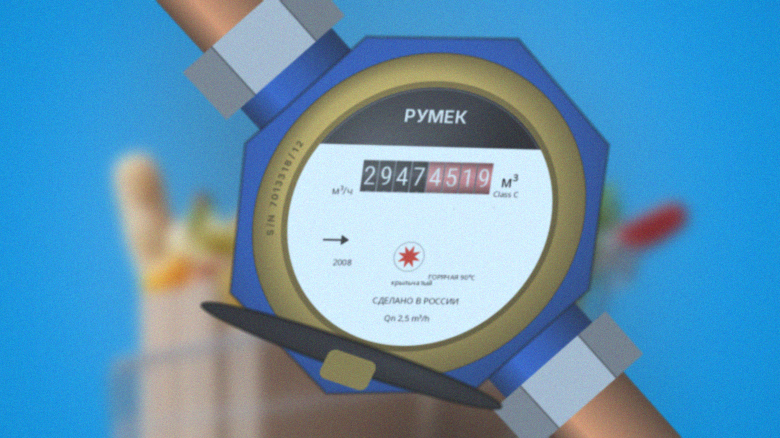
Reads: 2947.4519,m³
